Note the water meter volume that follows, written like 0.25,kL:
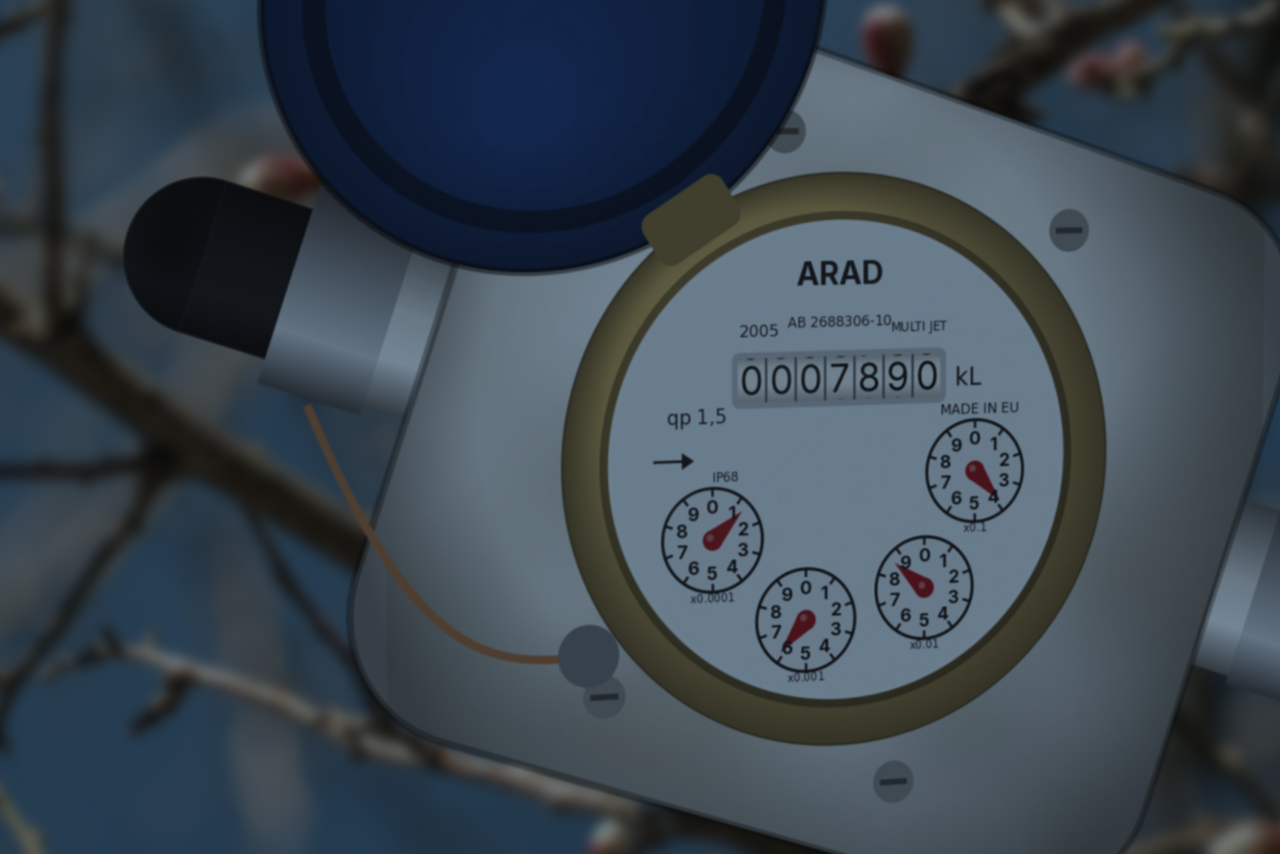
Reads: 7890.3861,kL
